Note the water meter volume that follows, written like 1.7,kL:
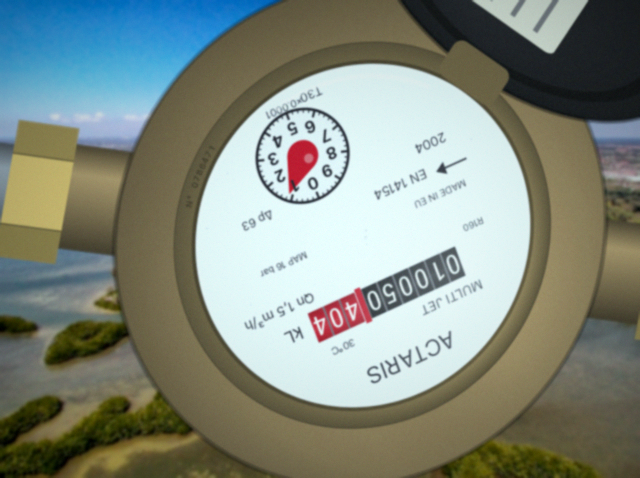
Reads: 10050.4041,kL
